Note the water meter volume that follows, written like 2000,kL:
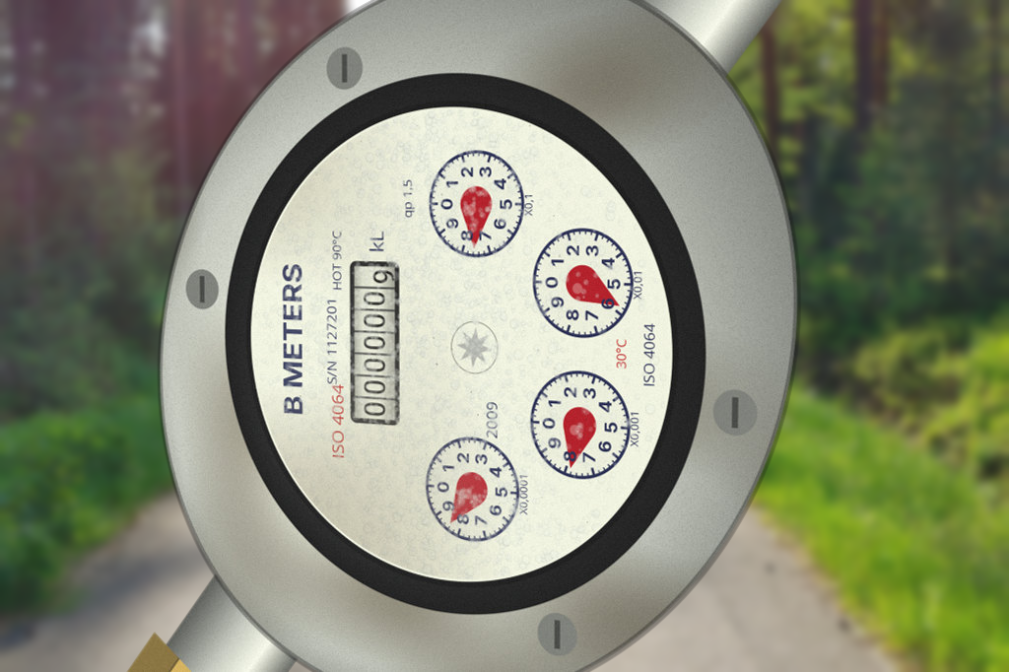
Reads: 8.7578,kL
